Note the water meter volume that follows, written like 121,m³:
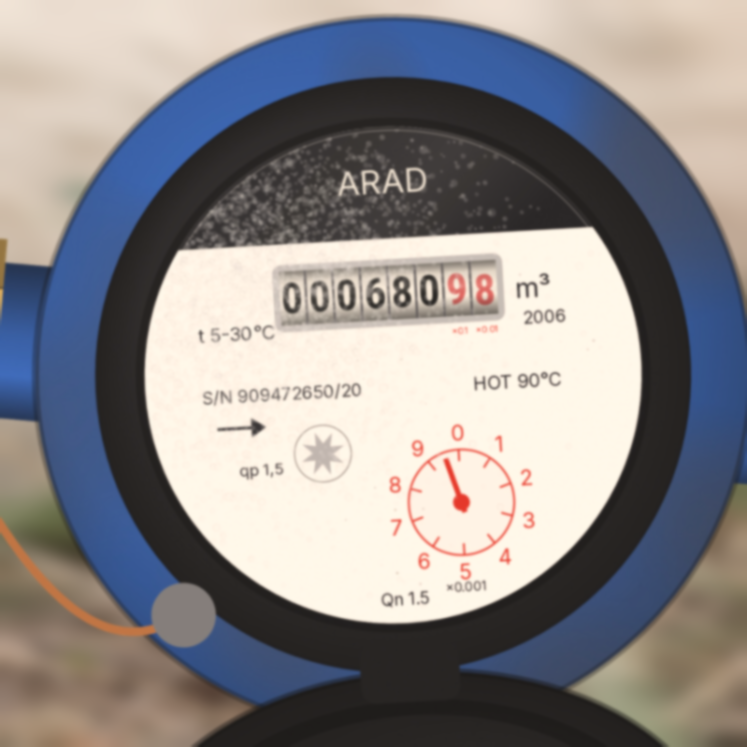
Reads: 680.979,m³
